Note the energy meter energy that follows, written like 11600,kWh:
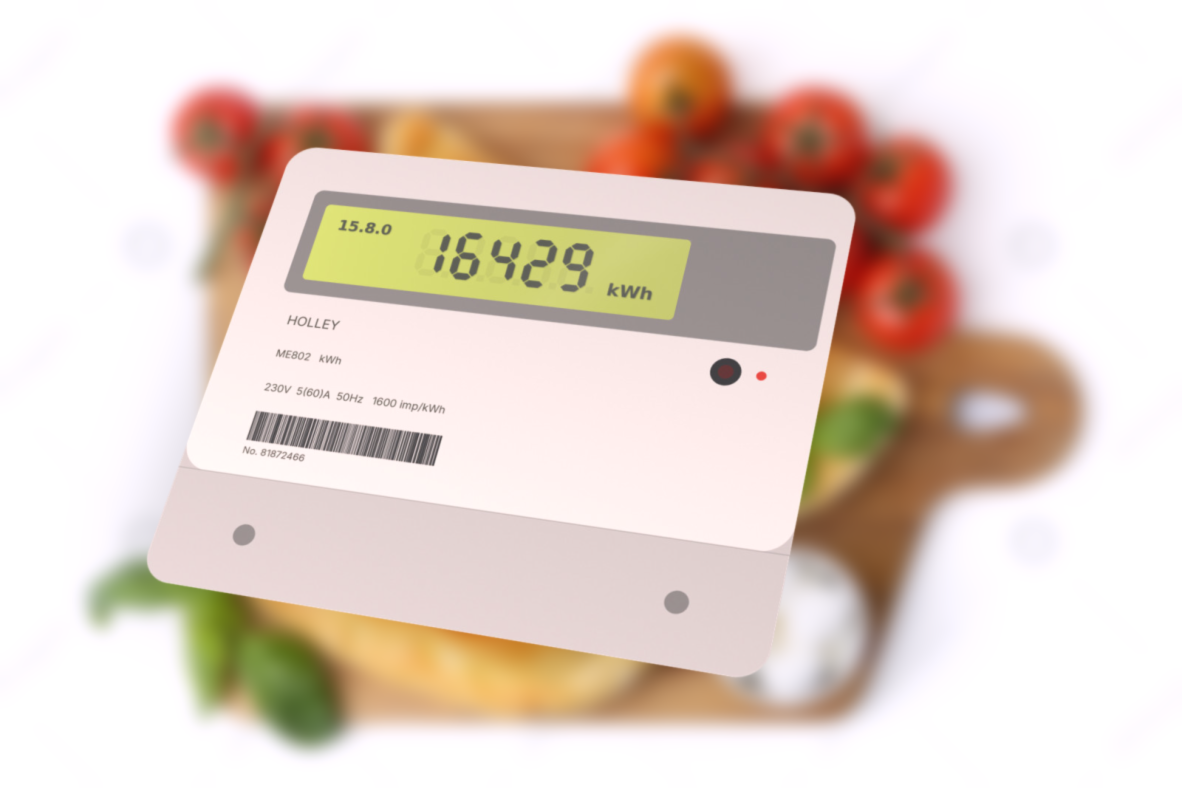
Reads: 16429,kWh
